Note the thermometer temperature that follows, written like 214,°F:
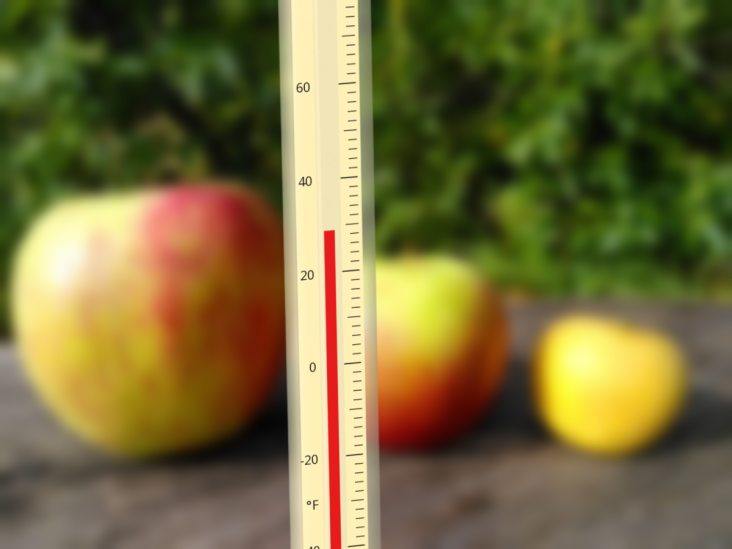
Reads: 29,°F
